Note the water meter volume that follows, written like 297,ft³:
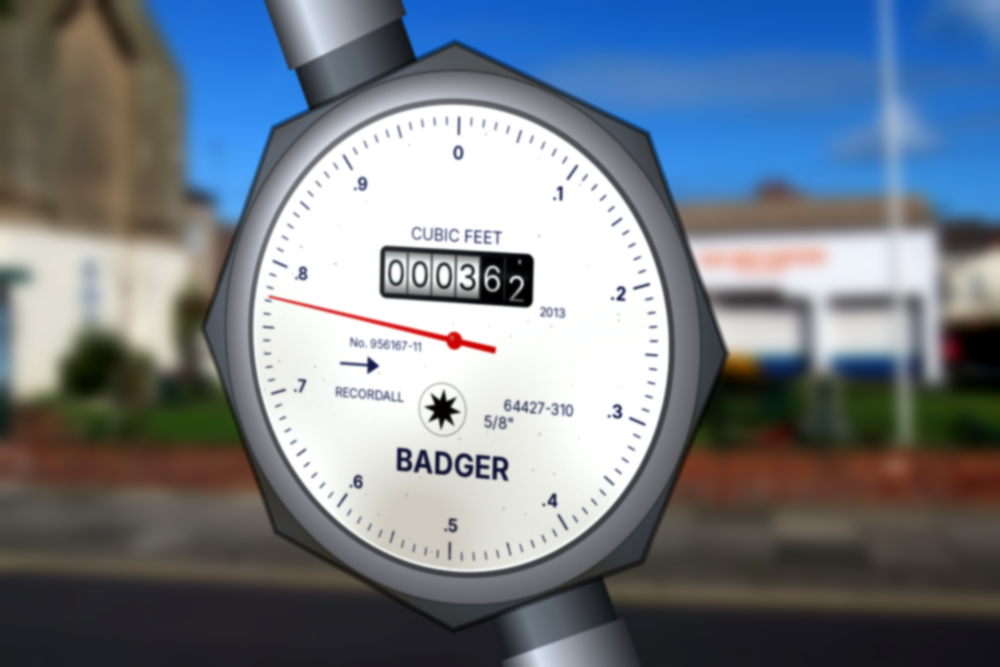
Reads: 361.77,ft³
